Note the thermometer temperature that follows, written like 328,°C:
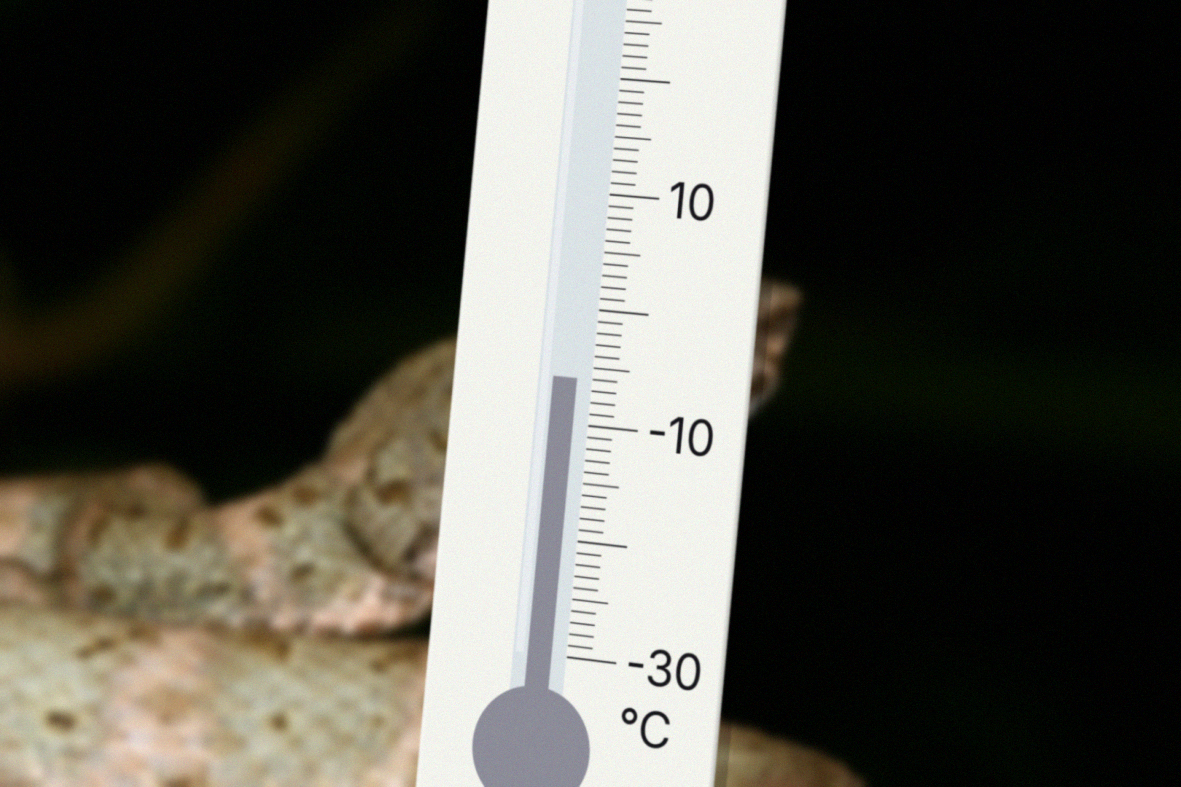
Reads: -6,°C
